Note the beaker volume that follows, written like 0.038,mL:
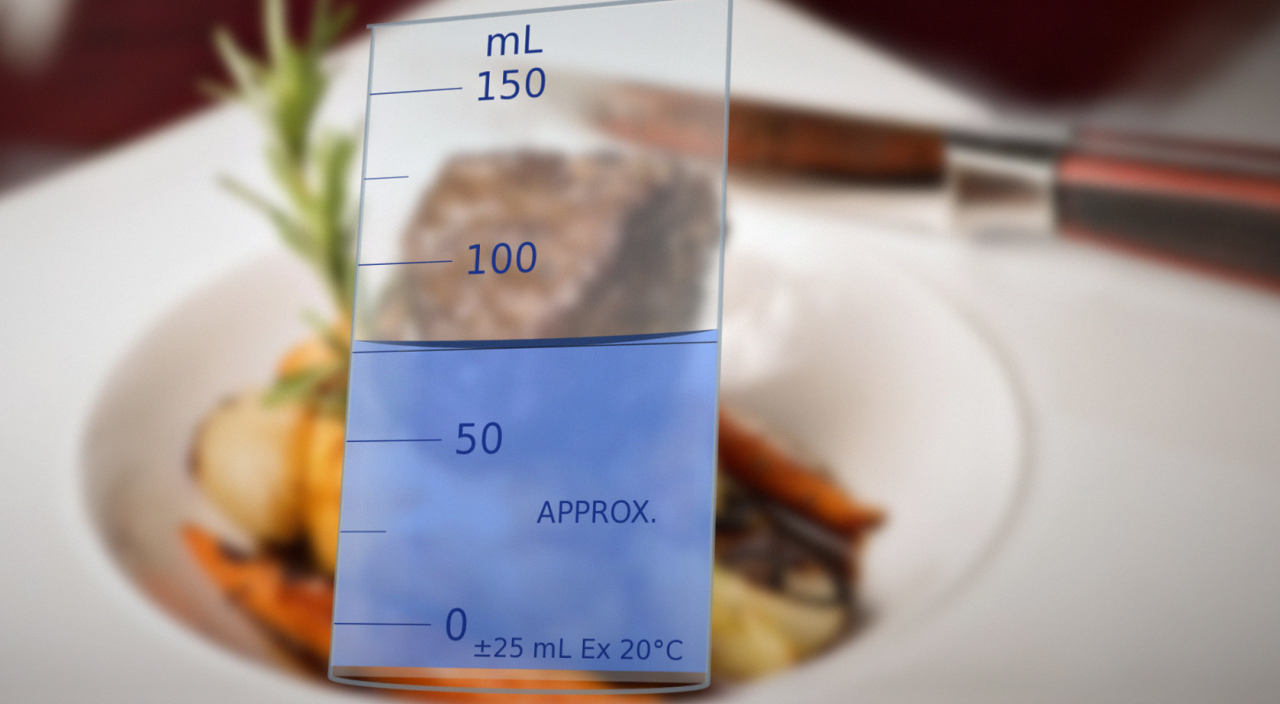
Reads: 75,mL
